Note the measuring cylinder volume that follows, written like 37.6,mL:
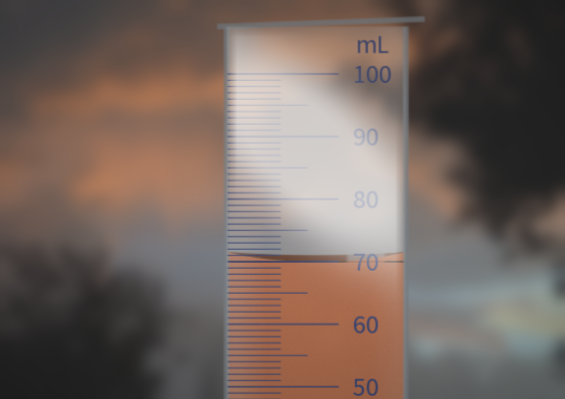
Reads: 70,mL
